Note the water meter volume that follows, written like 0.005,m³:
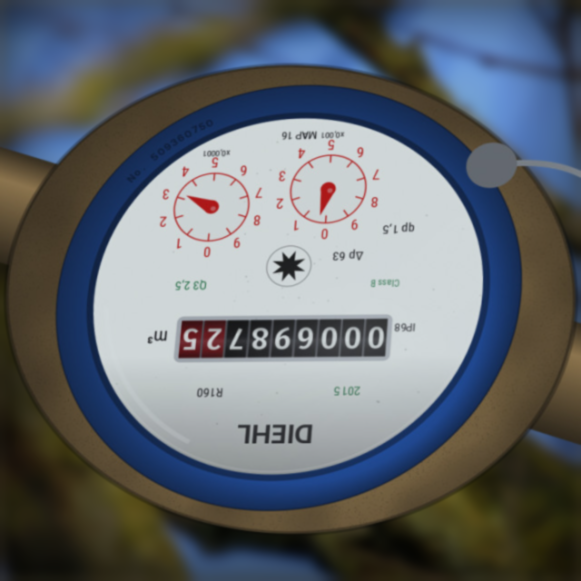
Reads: 6987.2503,m³
